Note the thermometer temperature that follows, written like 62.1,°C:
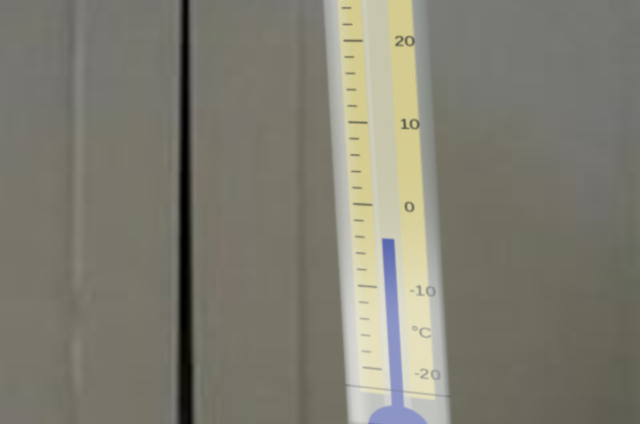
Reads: -4,°C
